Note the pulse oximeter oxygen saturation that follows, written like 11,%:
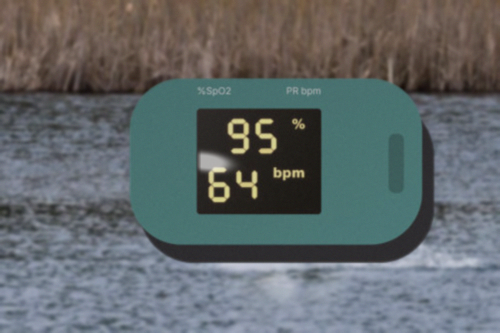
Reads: 95,%
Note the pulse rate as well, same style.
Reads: 64,bpm
